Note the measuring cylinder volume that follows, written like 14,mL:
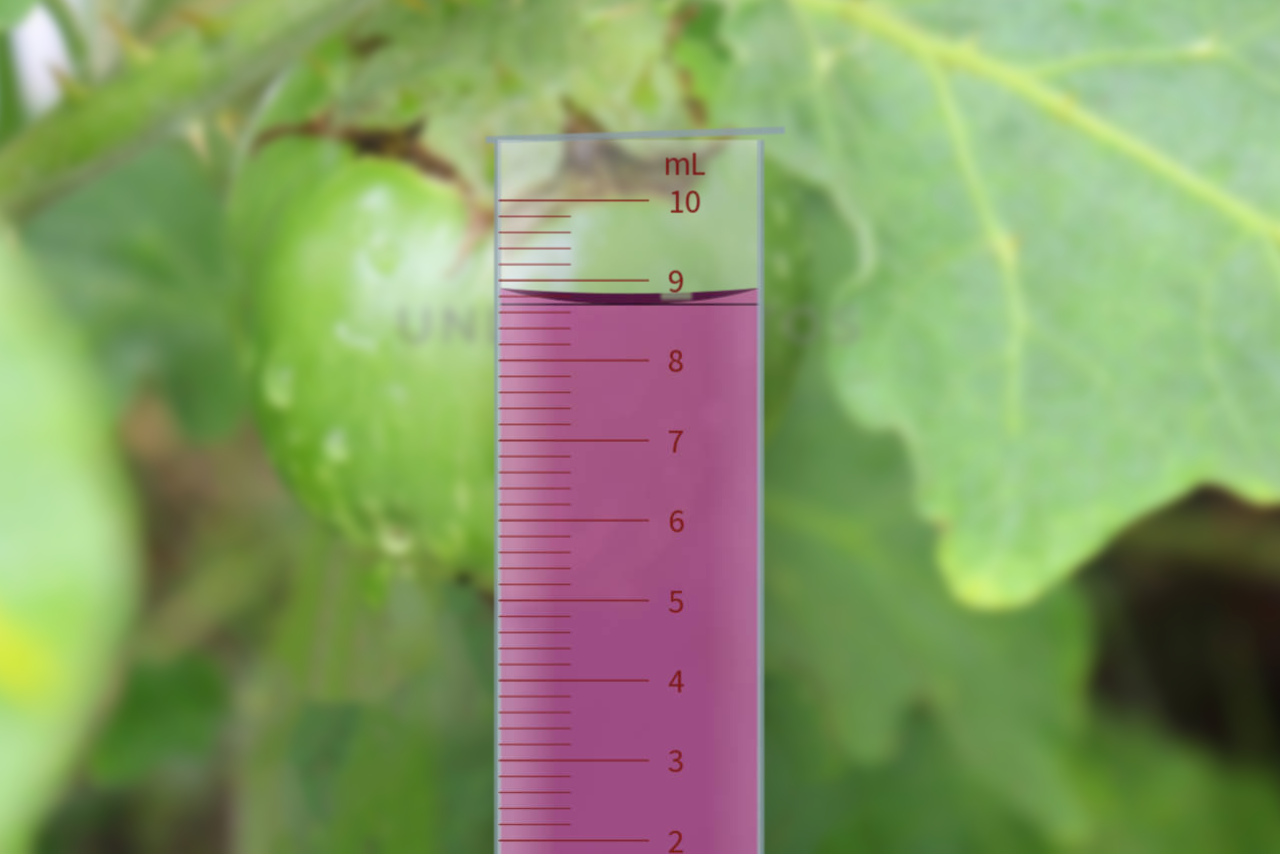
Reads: 8.7,mL
